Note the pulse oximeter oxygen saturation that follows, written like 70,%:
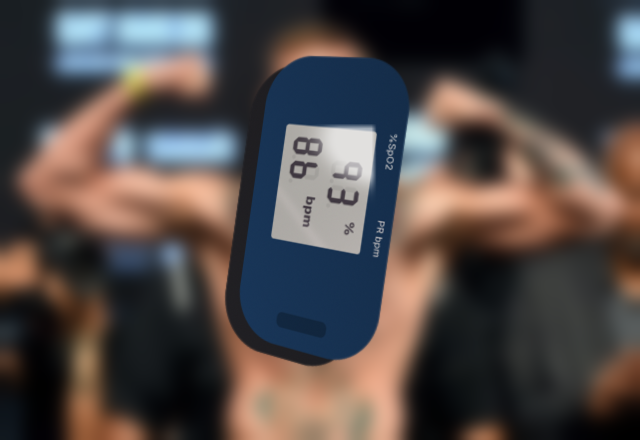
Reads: 93,%
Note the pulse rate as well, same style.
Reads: 86,bpm
